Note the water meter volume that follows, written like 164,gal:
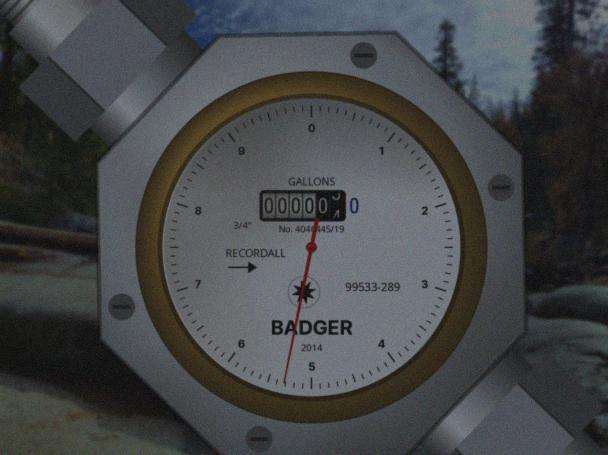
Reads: 35.3,gal
